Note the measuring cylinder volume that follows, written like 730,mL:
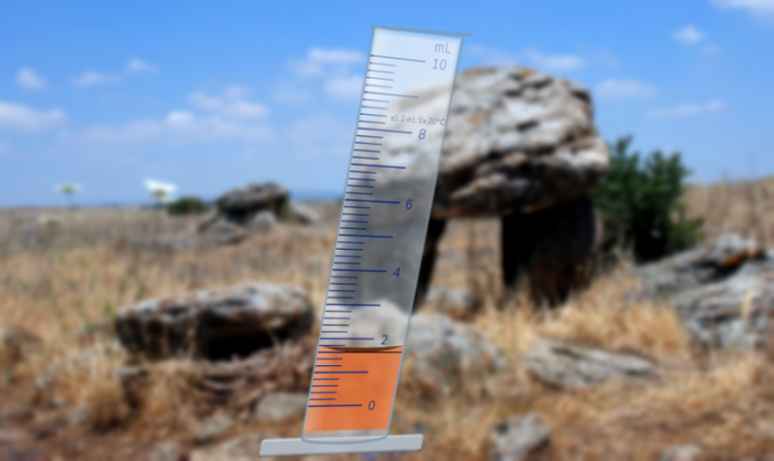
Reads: 1.6,mL
